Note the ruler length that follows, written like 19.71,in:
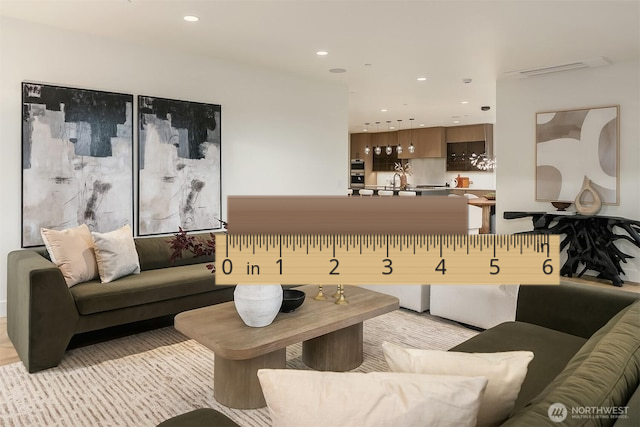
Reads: 4.5,in
